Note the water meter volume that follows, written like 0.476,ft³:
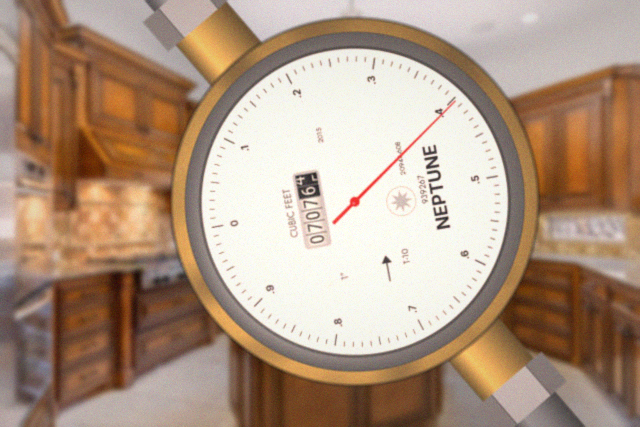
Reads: 70764.40,ft³
